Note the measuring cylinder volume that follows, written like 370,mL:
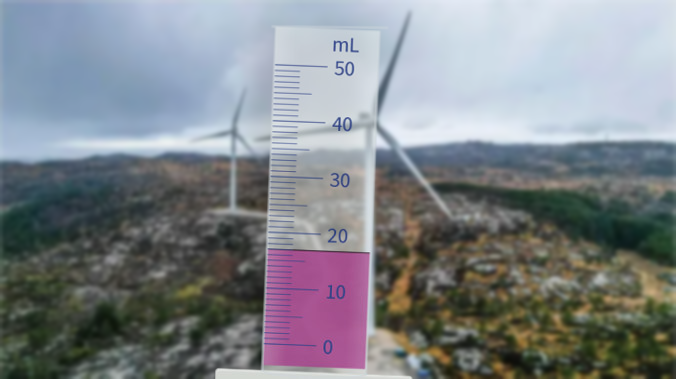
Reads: 17,mL
